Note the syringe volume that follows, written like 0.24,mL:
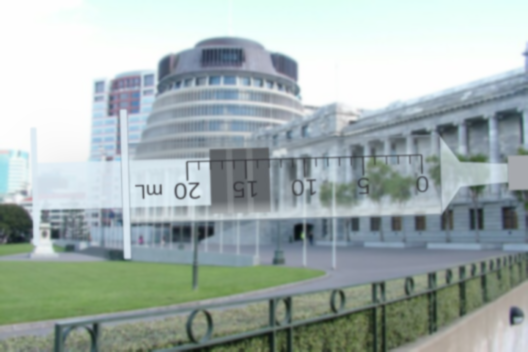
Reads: 13,mL
